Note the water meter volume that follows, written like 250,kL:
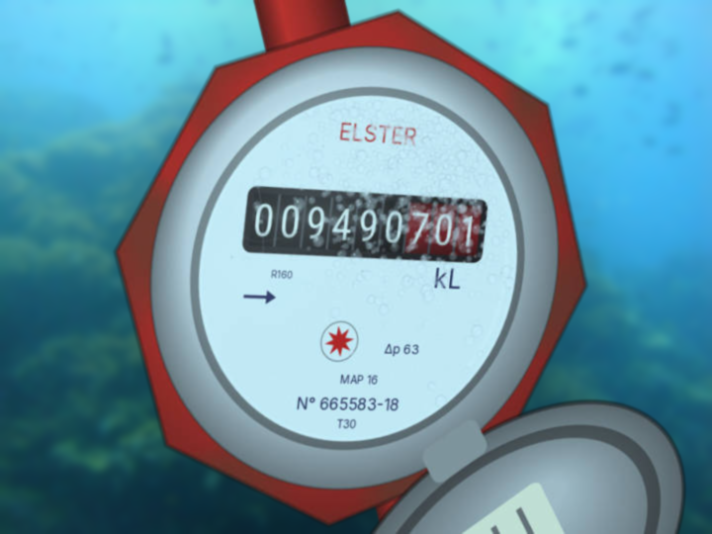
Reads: 9490.701,kL
